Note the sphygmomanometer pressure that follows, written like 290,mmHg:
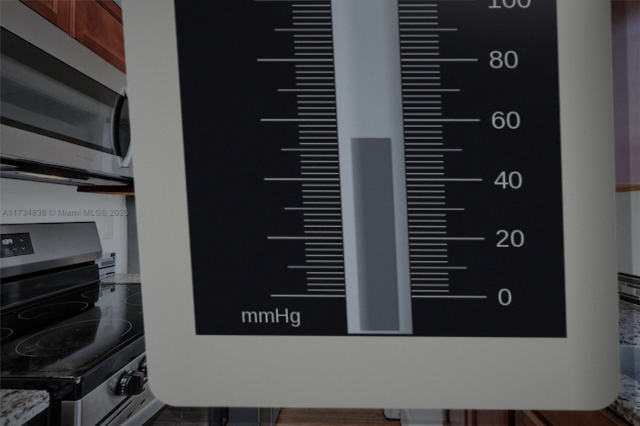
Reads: 54,mmHg
